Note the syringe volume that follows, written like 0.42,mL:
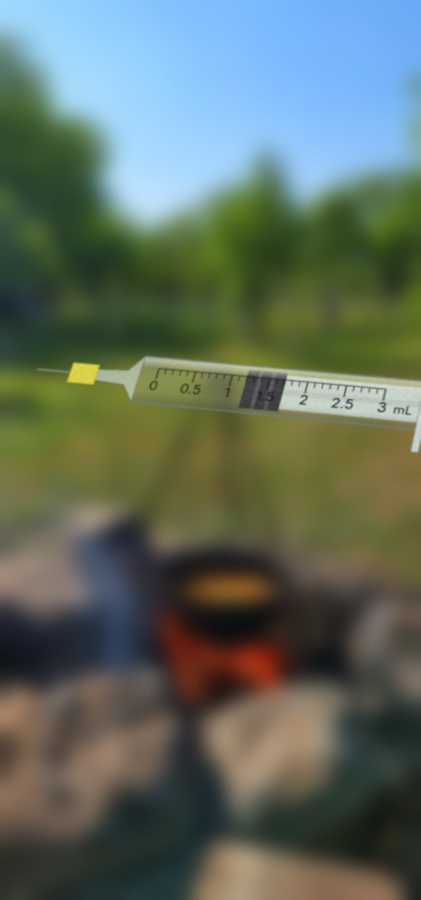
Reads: 1.2,mL
